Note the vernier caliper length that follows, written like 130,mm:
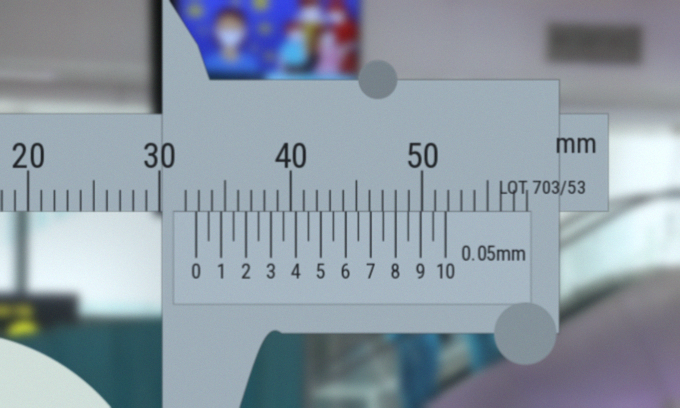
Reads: 32.8,mm
